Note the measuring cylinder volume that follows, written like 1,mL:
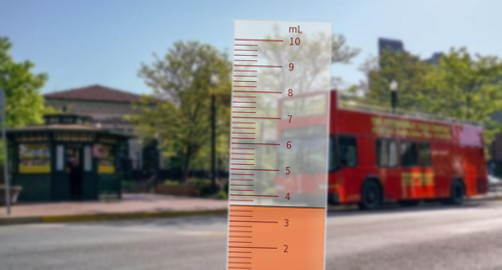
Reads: 3.6,mL
